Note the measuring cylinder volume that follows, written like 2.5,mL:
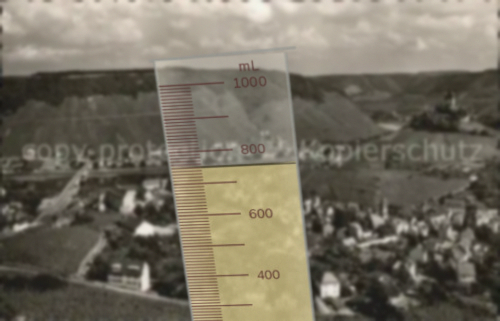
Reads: 750,mL
